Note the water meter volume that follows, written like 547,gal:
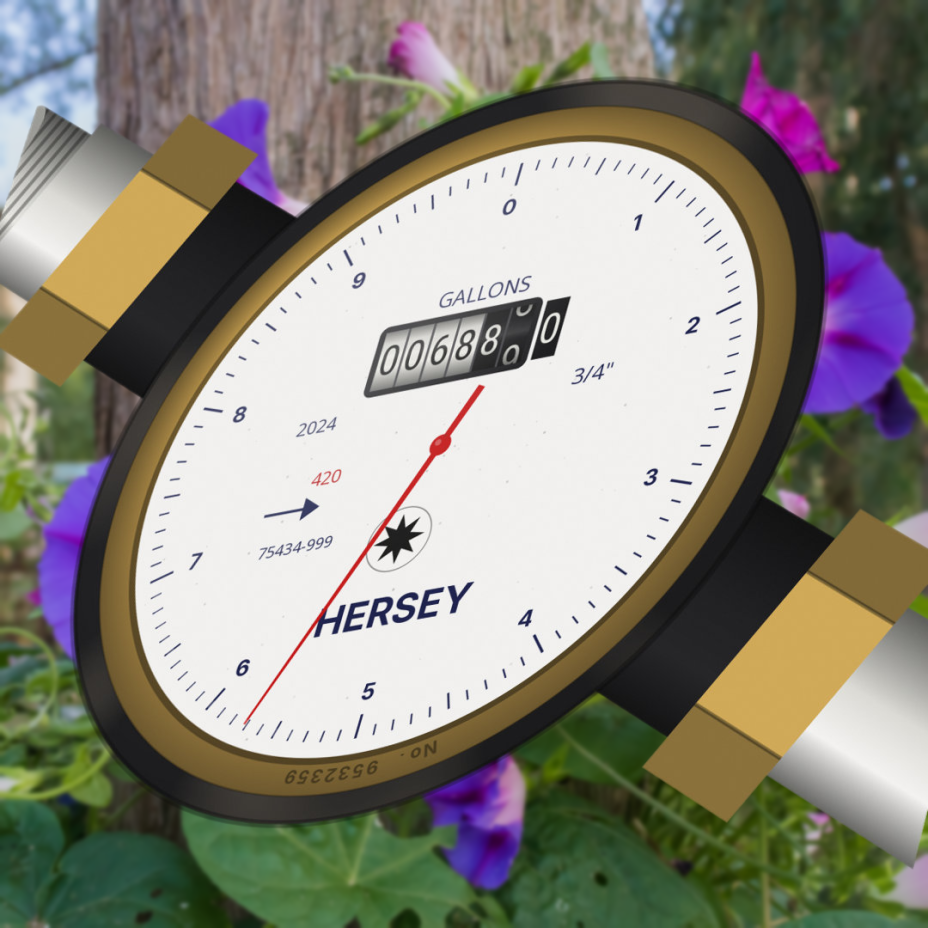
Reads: 68885.7,gal
